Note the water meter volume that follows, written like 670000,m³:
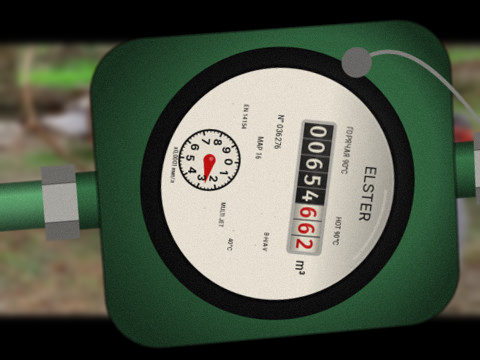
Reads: 654.6622,m³
